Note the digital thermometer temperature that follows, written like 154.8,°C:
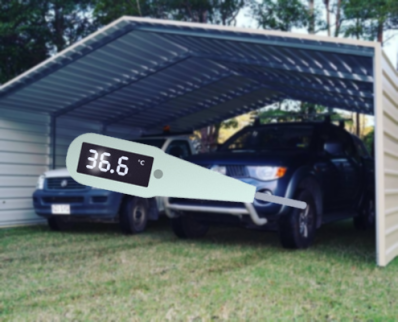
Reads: 36.6,°C
